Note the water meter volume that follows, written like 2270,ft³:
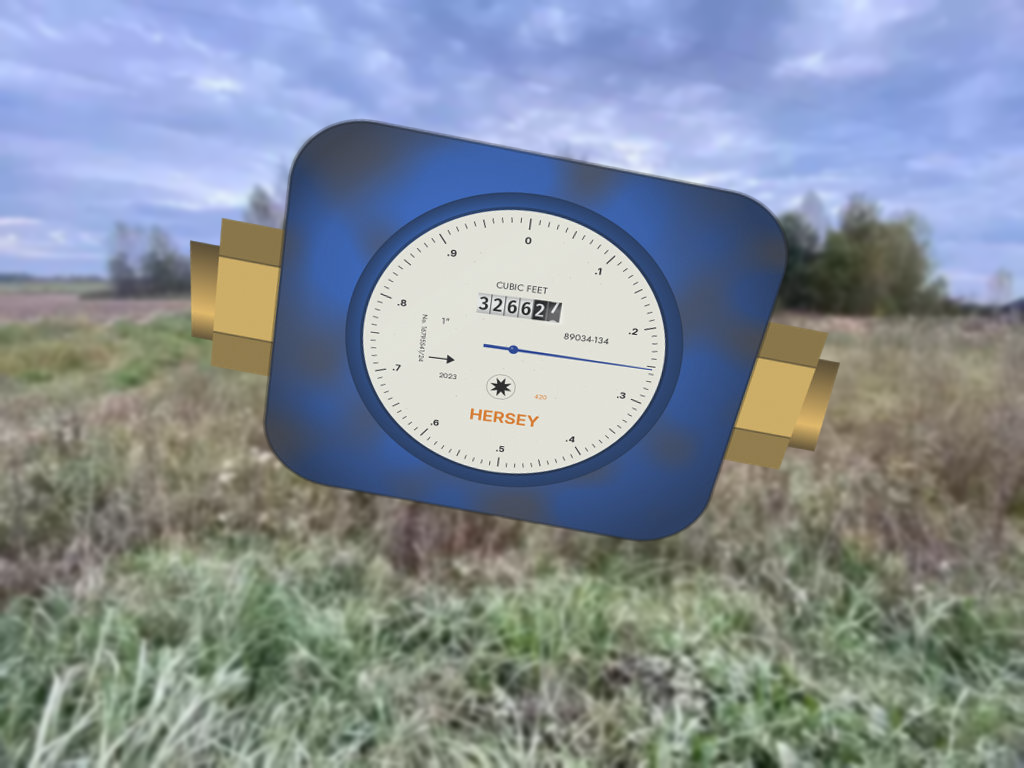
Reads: 326627.25,ft³
